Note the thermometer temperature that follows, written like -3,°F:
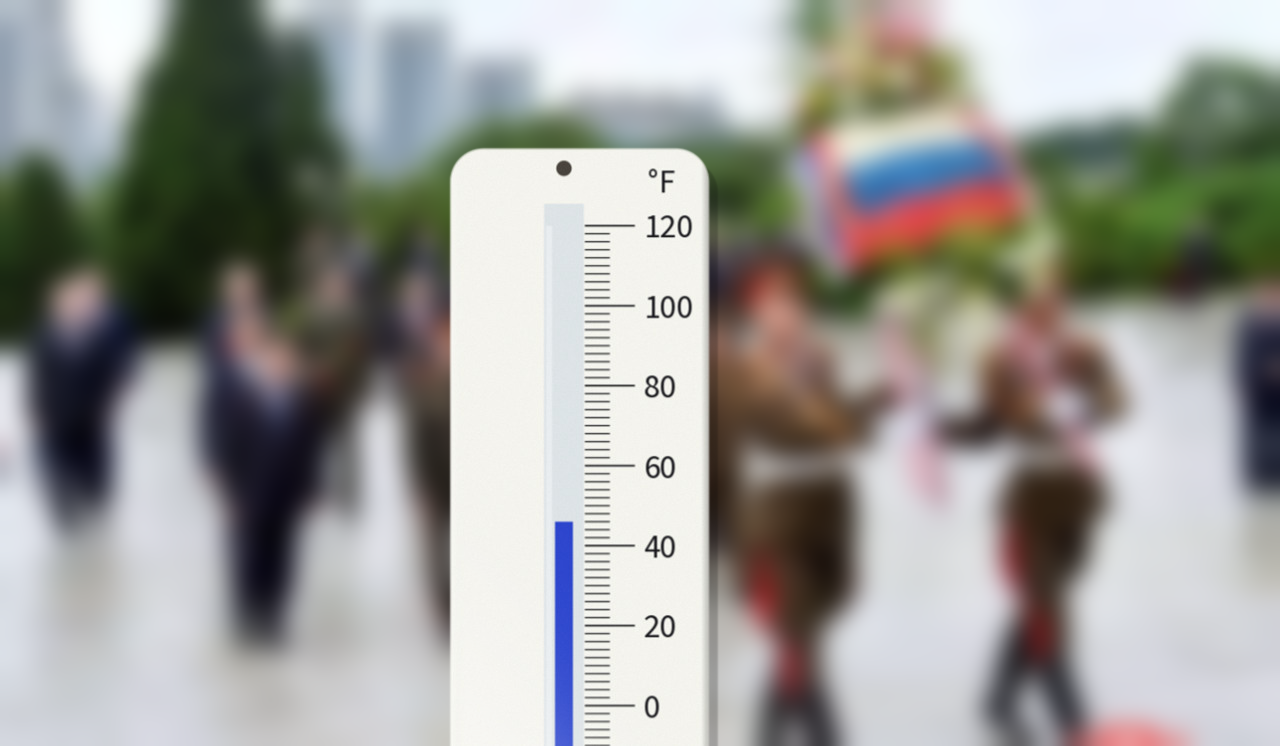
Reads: 46,°F
